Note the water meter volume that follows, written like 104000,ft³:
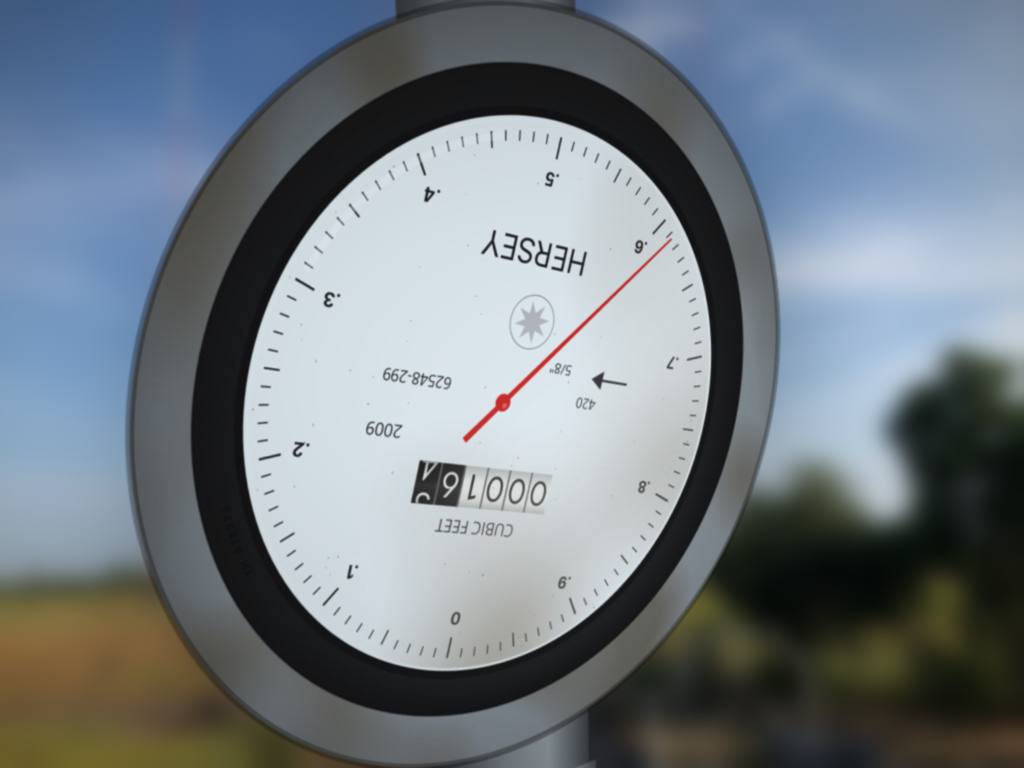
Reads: 163.61,ft³
